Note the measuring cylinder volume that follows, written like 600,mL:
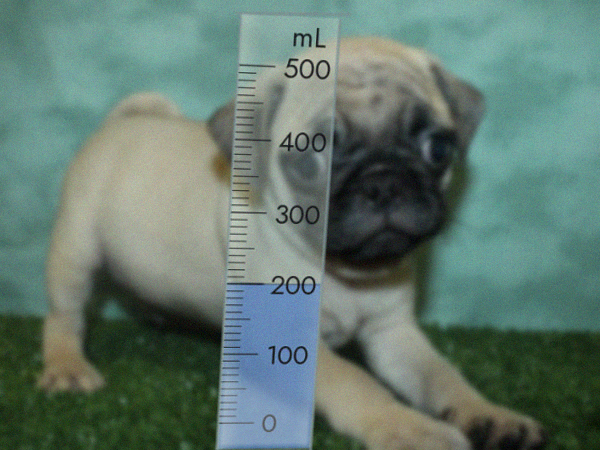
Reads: 200,mL
